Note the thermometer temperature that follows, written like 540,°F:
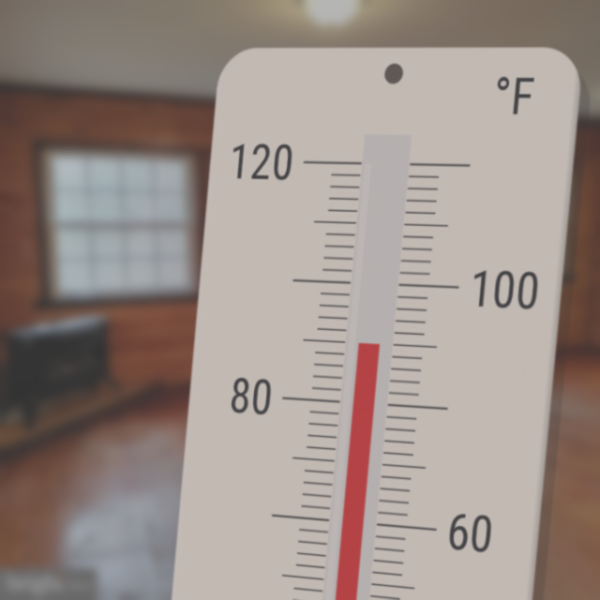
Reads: 90,°F
